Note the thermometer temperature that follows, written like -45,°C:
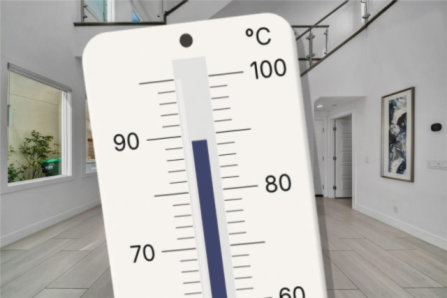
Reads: 89,°C
